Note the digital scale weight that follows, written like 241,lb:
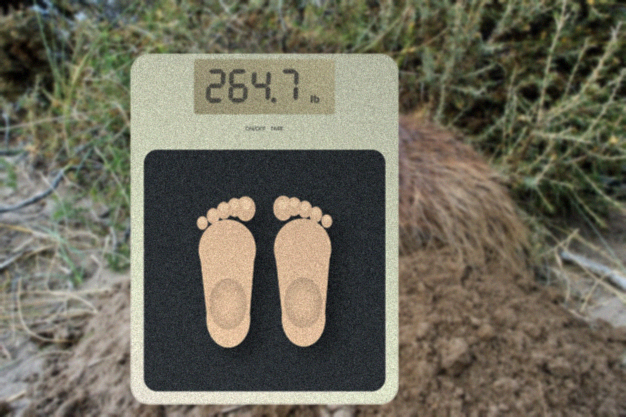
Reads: 264.7,lb
